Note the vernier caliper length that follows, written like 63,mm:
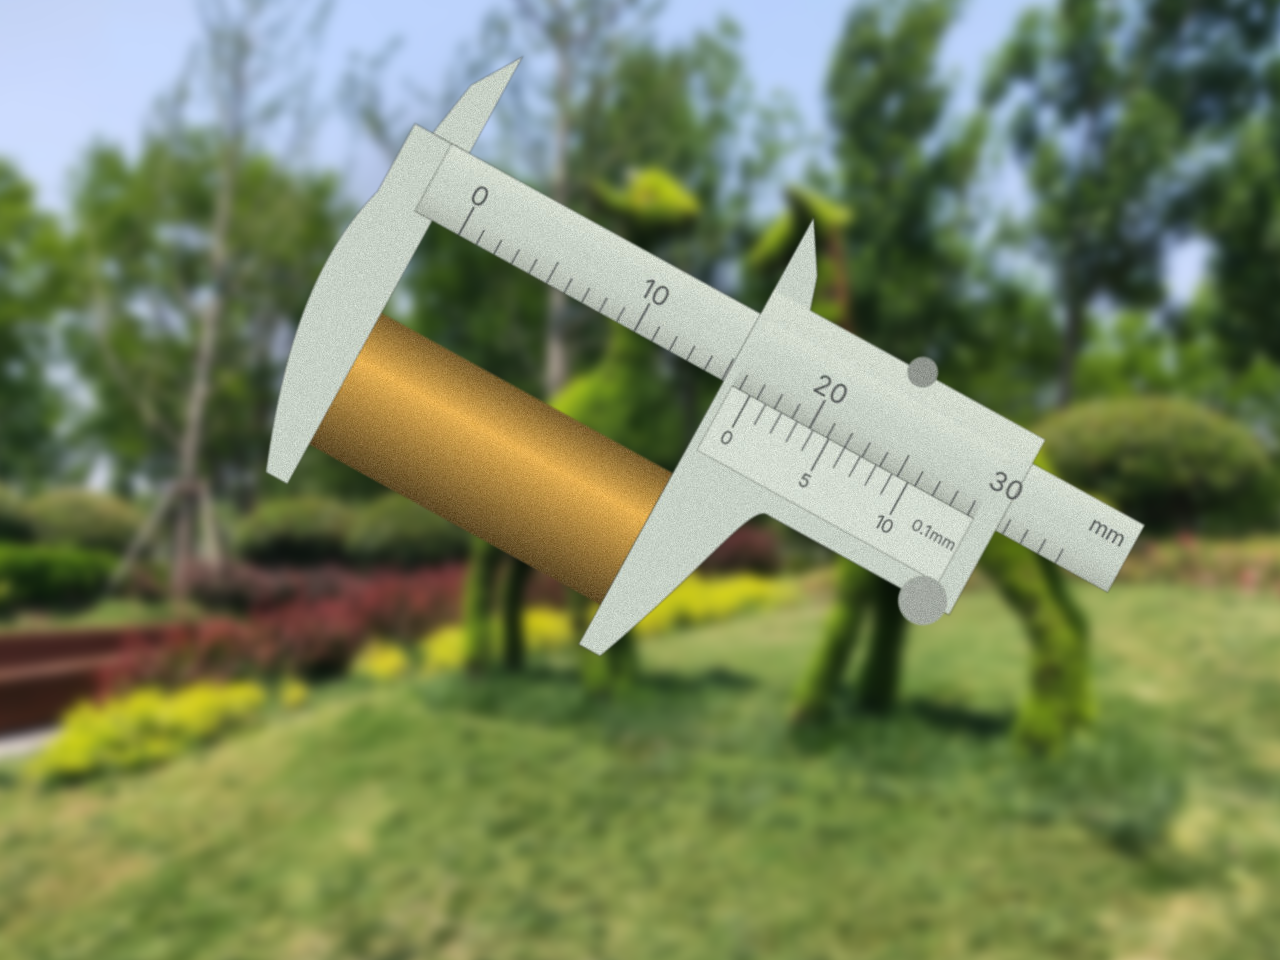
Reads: 16.6,mm
